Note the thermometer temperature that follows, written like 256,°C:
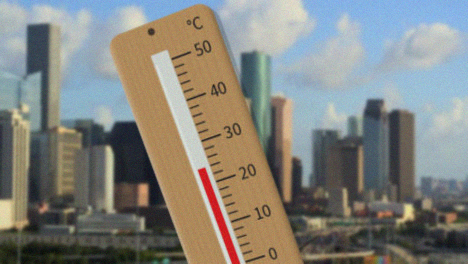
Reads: 24,°C
